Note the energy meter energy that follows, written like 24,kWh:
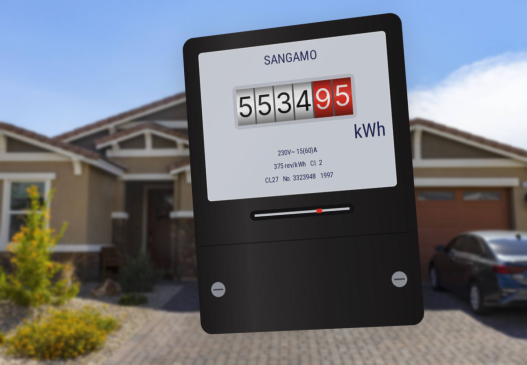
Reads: 5534.95,kWh
